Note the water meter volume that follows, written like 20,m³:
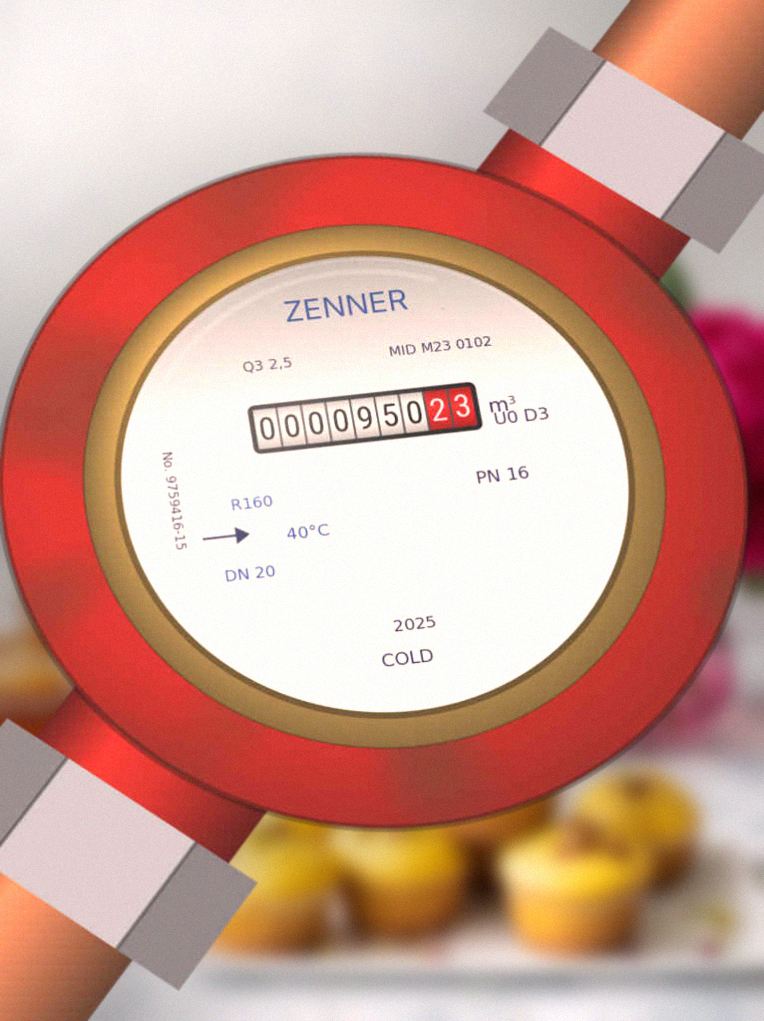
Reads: 950.23,m³
